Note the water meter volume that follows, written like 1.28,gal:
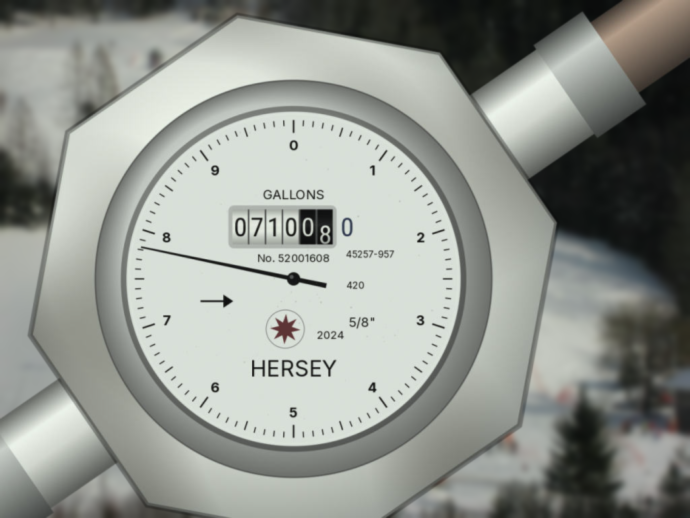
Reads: 710077.8,gal
